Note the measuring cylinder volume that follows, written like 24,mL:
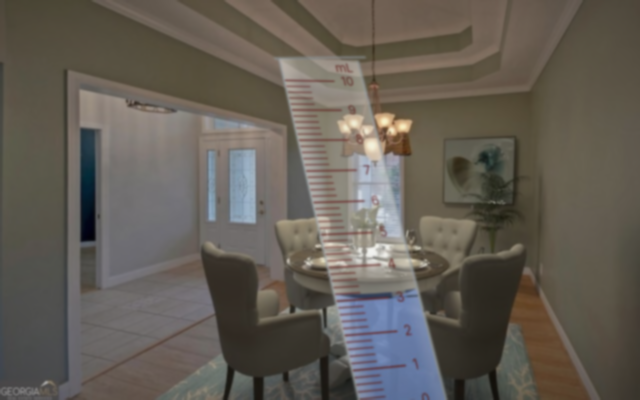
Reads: 3,mL
